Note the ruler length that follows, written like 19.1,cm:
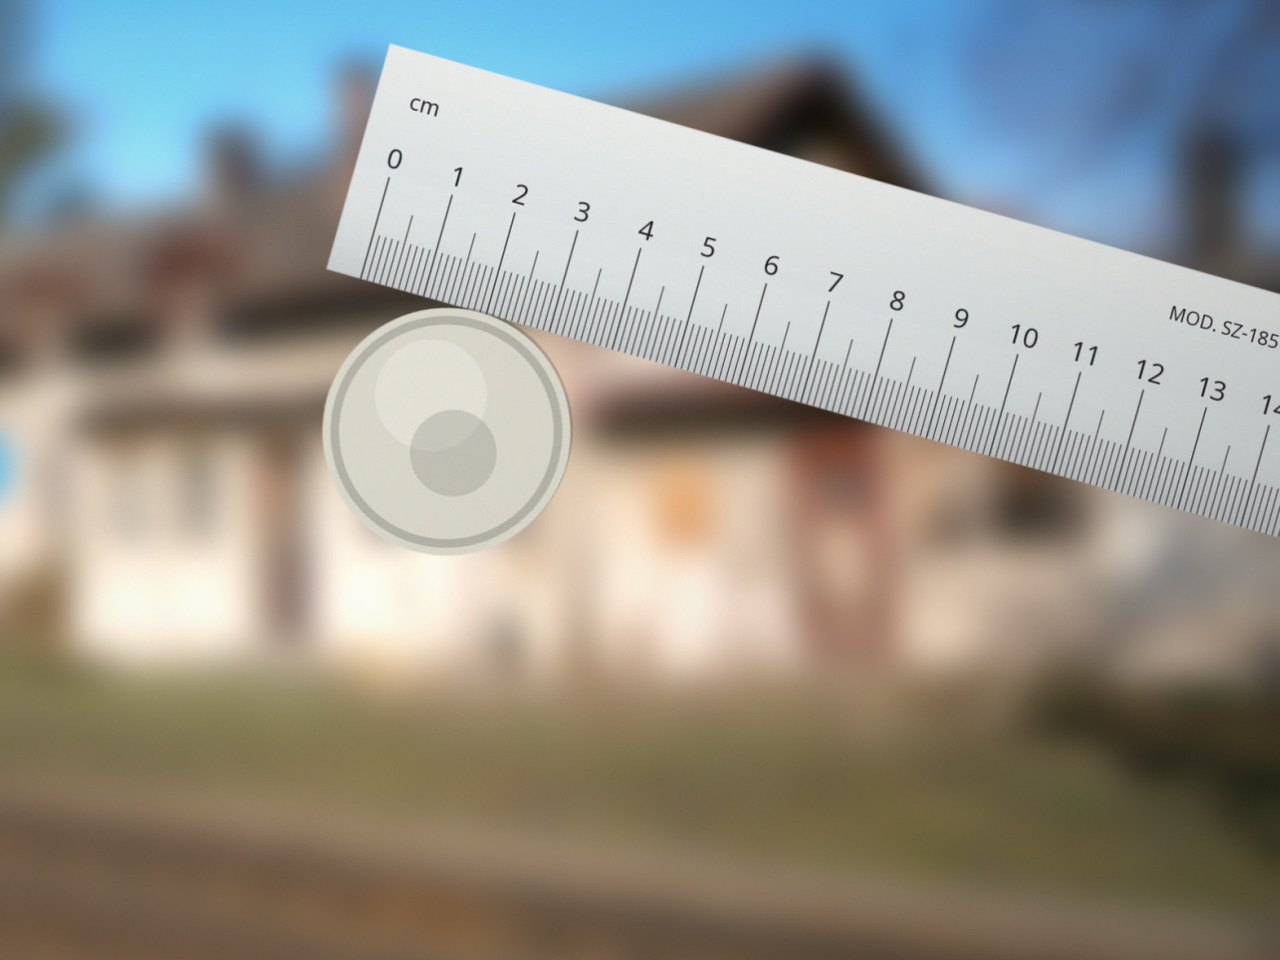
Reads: 3.8,cm
